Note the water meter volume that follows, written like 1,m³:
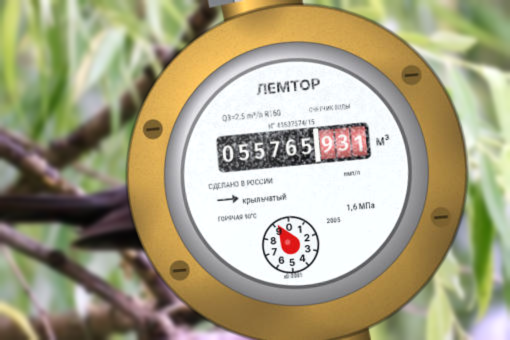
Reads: 55765.9309,m³
